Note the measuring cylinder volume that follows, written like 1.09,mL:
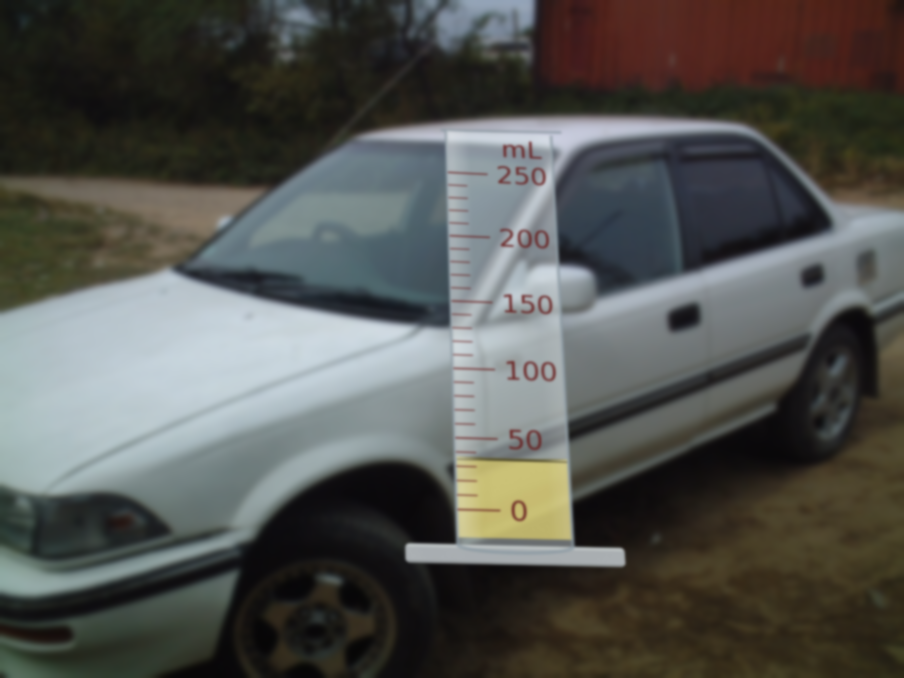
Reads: 35,mL
